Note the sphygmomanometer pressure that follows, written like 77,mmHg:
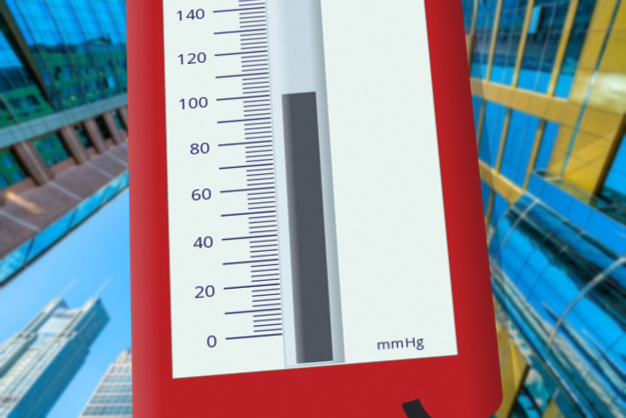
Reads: 100,mmHg
